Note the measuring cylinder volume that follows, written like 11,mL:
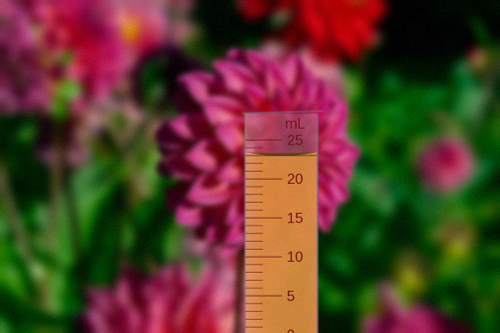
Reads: 23,mL
